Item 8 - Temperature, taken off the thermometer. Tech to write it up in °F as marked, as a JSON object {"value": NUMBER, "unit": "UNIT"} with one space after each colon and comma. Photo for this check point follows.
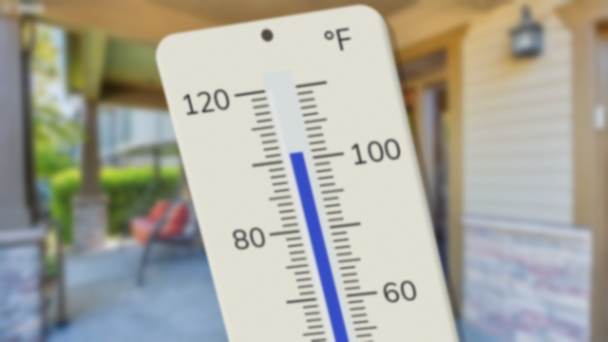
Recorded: {"value": 102, "unit": "°F"}
